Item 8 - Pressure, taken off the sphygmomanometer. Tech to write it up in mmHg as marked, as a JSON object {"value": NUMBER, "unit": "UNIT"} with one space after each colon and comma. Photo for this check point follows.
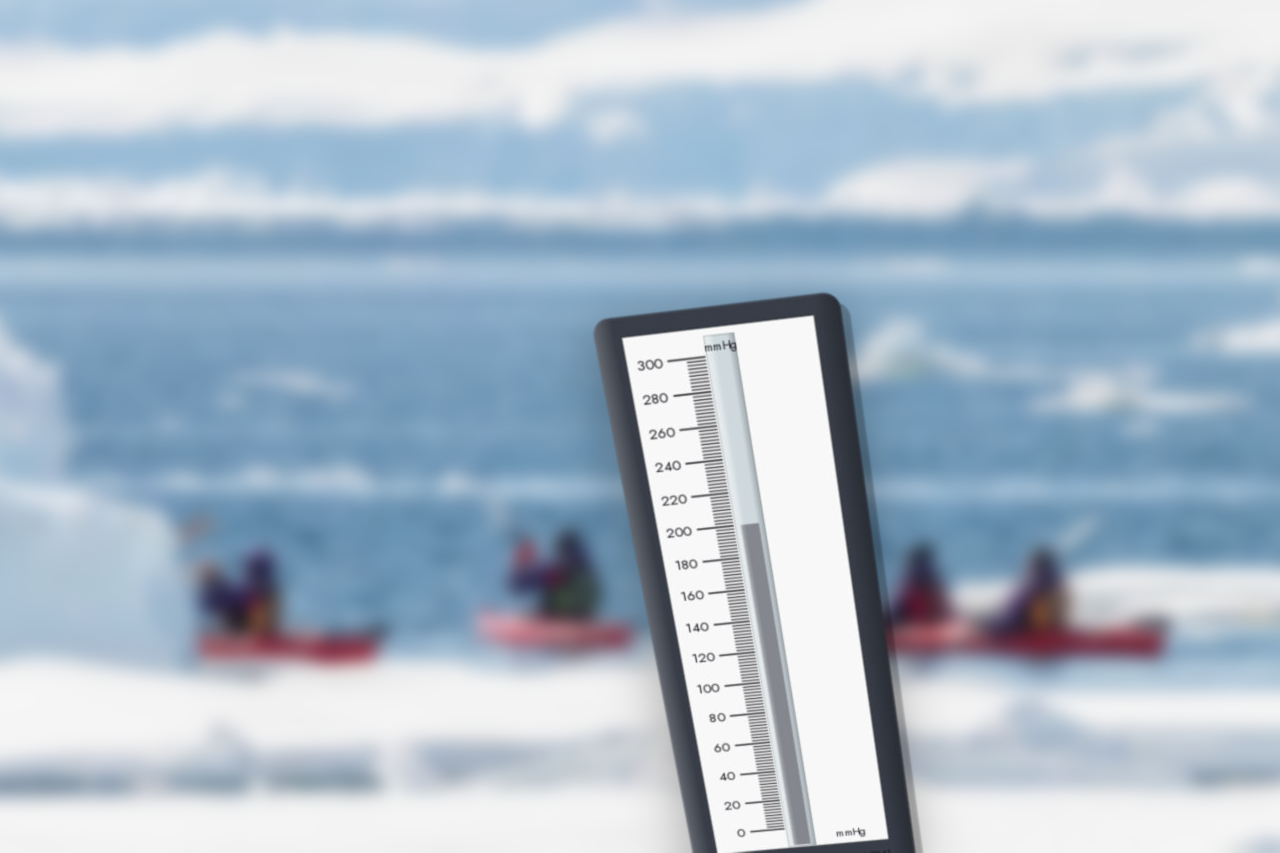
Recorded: {"value": 200, "unit": "mmHg"}
